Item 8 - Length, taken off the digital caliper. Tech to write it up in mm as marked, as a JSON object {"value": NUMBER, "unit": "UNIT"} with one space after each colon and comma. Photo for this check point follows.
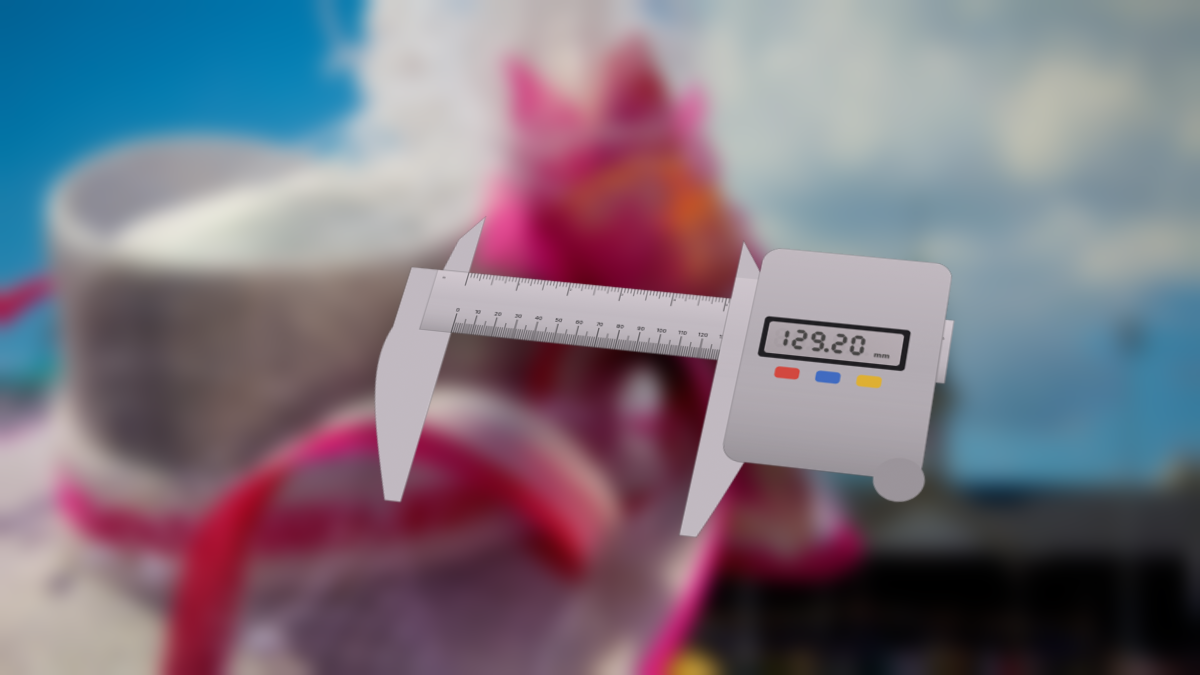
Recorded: {"value": 129.20, "unit": "mm"}
